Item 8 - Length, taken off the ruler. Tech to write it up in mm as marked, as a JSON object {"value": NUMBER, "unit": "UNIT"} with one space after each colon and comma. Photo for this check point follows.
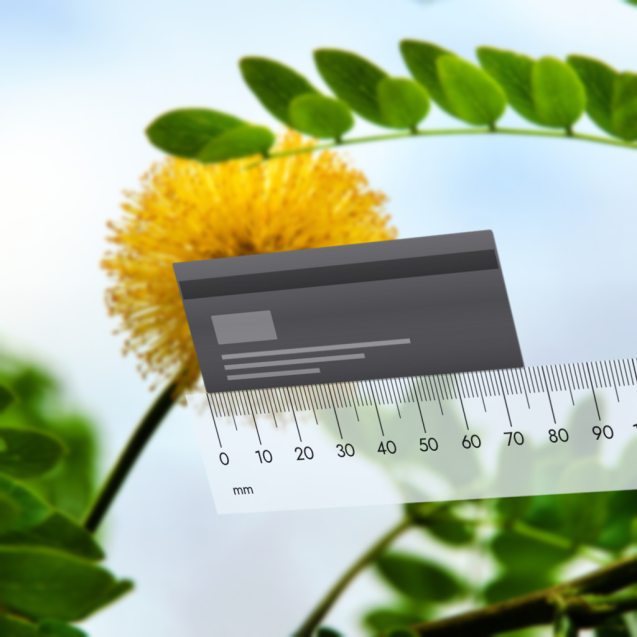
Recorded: {"value": 76, "unit": "mm"}
